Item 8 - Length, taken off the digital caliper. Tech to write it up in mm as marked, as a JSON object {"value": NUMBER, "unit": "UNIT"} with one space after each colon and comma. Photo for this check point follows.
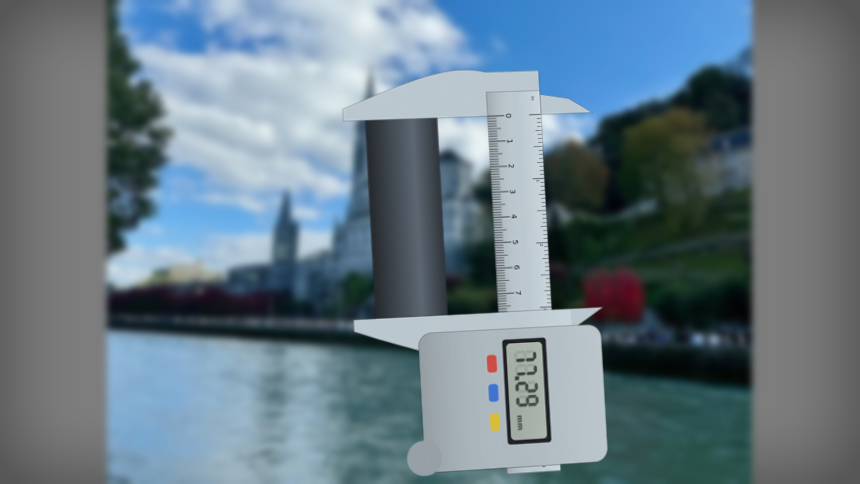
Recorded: {"value": 77.29, "unit": "mm"}
